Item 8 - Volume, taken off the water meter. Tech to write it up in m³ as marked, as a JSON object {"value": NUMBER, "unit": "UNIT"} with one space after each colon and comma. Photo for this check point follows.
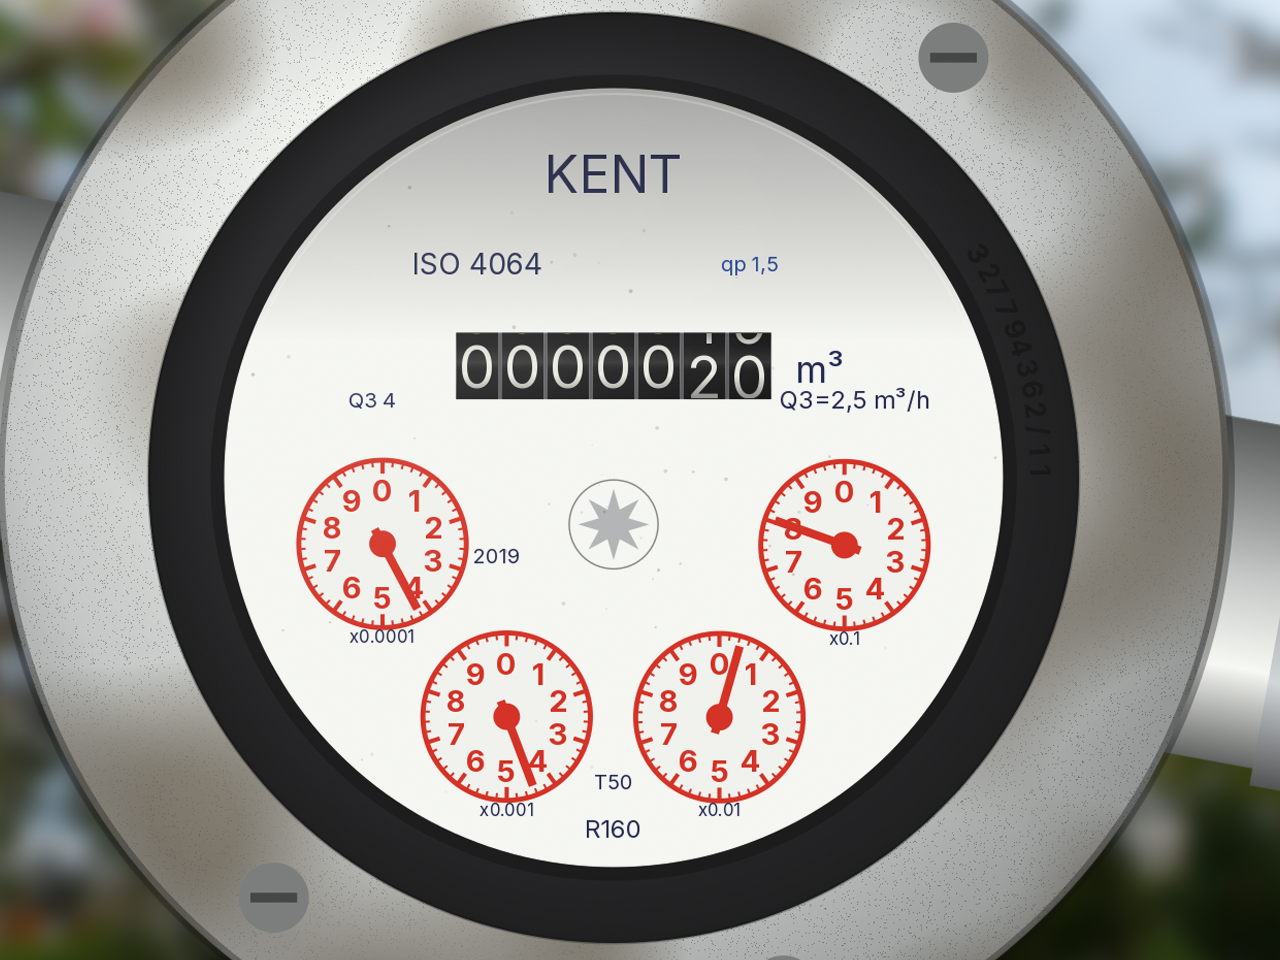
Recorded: {"value": 19.8044, "unit": "m³"}
